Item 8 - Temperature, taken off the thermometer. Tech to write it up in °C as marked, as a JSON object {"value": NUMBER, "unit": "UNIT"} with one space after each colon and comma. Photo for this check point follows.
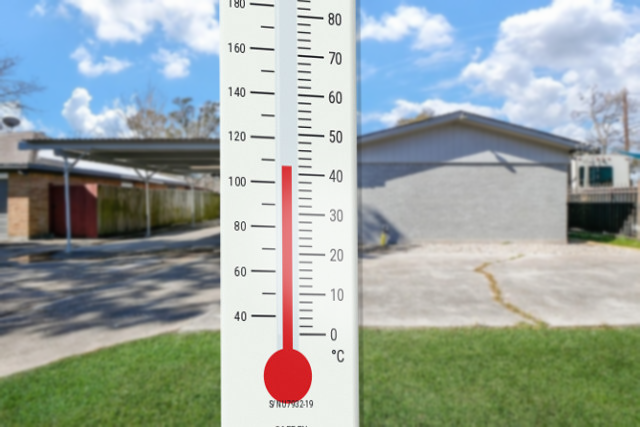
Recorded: {"value": 42, "unit": "°C"}
